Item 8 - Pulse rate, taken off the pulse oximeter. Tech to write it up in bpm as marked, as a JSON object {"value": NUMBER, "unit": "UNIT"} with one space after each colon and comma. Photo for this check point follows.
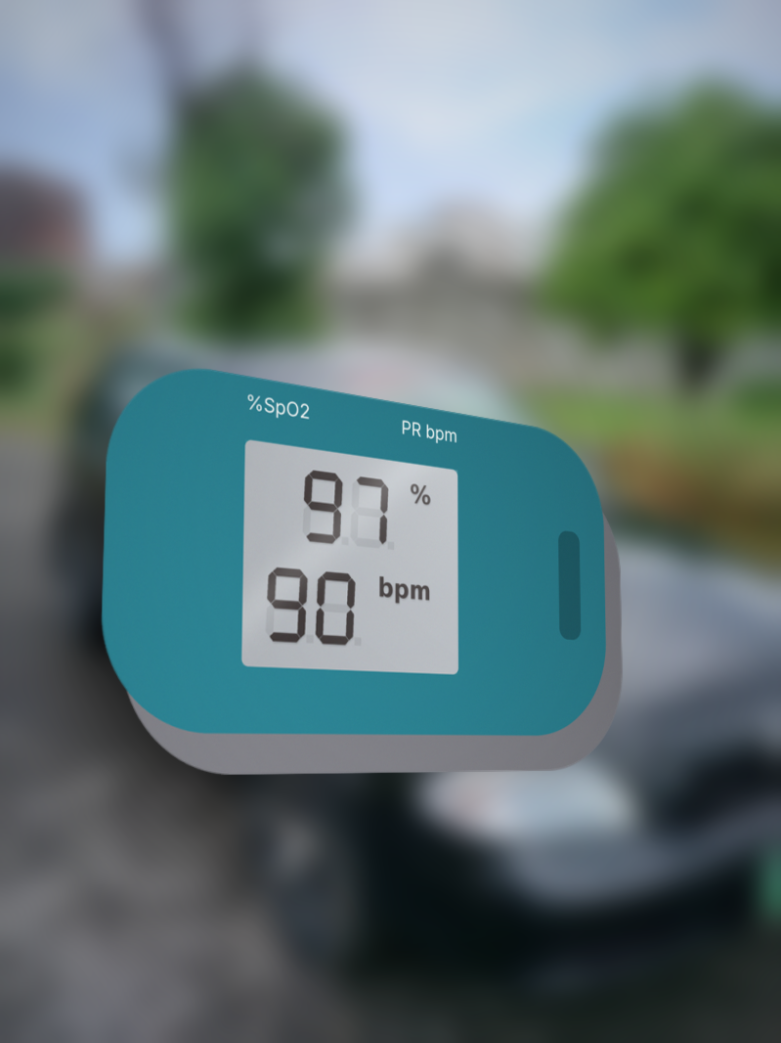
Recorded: {"value": 90, "unit": "bpm"}
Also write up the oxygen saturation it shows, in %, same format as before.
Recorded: {"value": 97, "unit": "%"}
